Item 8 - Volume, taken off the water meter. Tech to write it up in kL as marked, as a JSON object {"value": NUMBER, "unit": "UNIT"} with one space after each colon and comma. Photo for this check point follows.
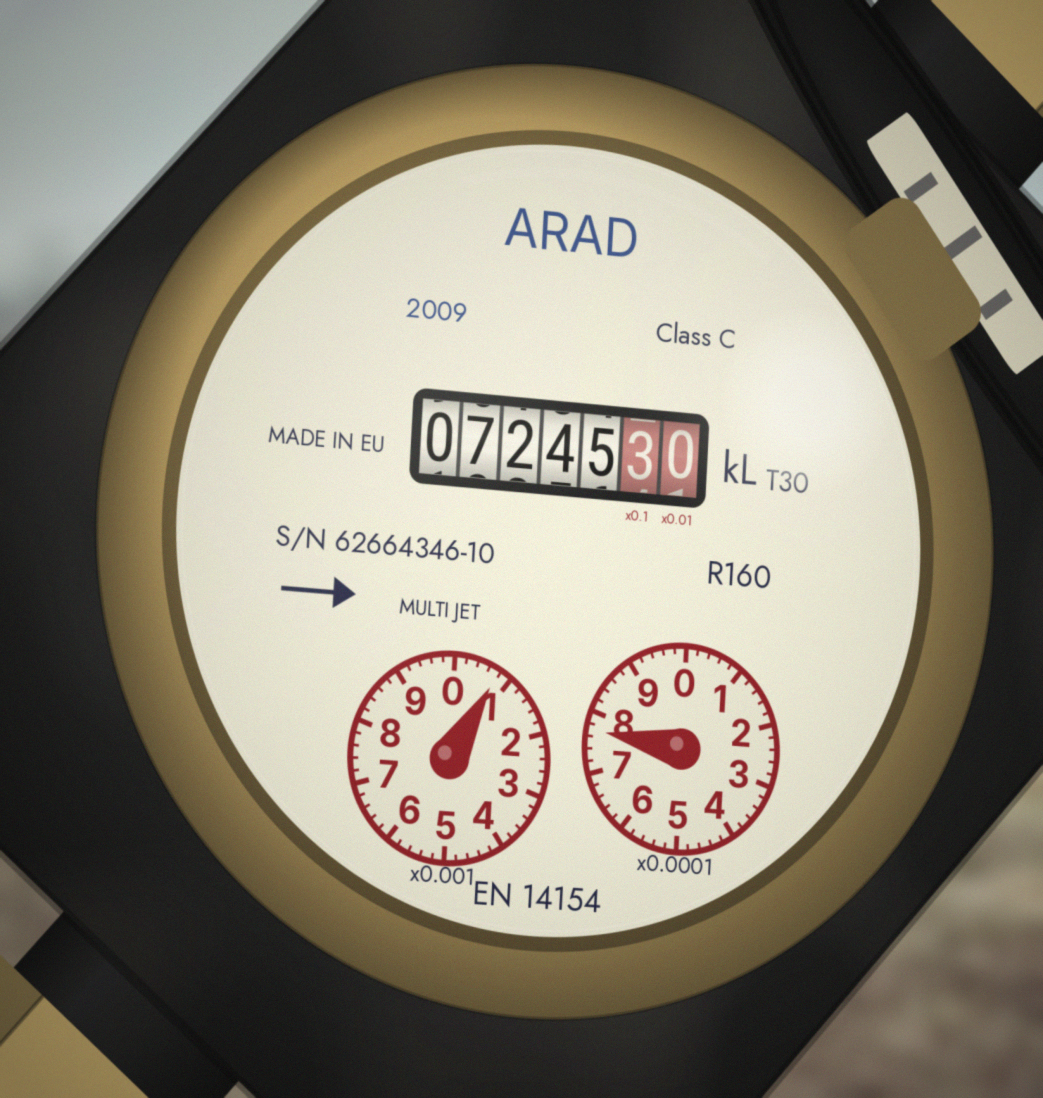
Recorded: {"value": 7245.3007, "unit": "kL"}
